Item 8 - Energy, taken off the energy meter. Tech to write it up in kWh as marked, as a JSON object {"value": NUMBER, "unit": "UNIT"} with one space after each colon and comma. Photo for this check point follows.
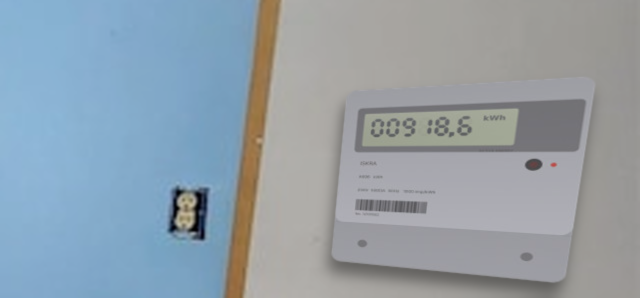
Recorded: {"value": 918.6, "unit": "kWh"}
